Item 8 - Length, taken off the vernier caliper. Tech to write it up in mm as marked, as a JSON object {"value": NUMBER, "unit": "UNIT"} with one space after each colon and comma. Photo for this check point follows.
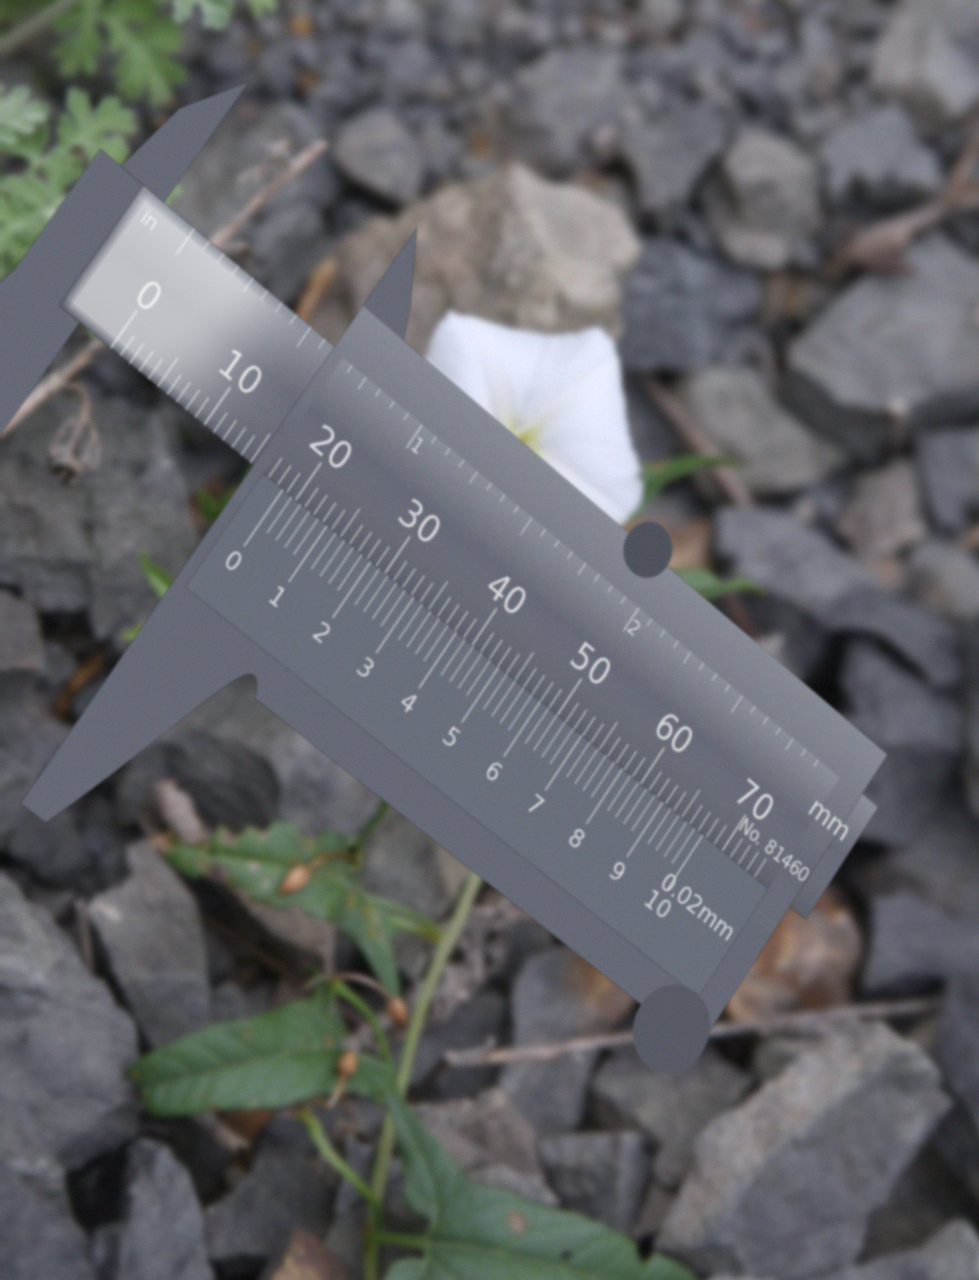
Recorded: {"value": 18.6, "unit": "mm"}
